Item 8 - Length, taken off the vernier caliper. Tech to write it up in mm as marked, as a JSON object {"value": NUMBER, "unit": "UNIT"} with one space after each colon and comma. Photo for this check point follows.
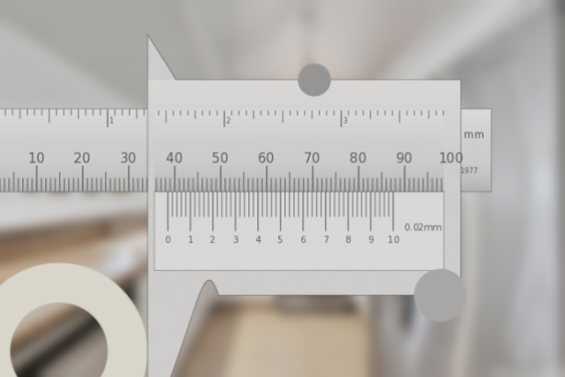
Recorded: {"value": 38.5, "unit": "mm"}
